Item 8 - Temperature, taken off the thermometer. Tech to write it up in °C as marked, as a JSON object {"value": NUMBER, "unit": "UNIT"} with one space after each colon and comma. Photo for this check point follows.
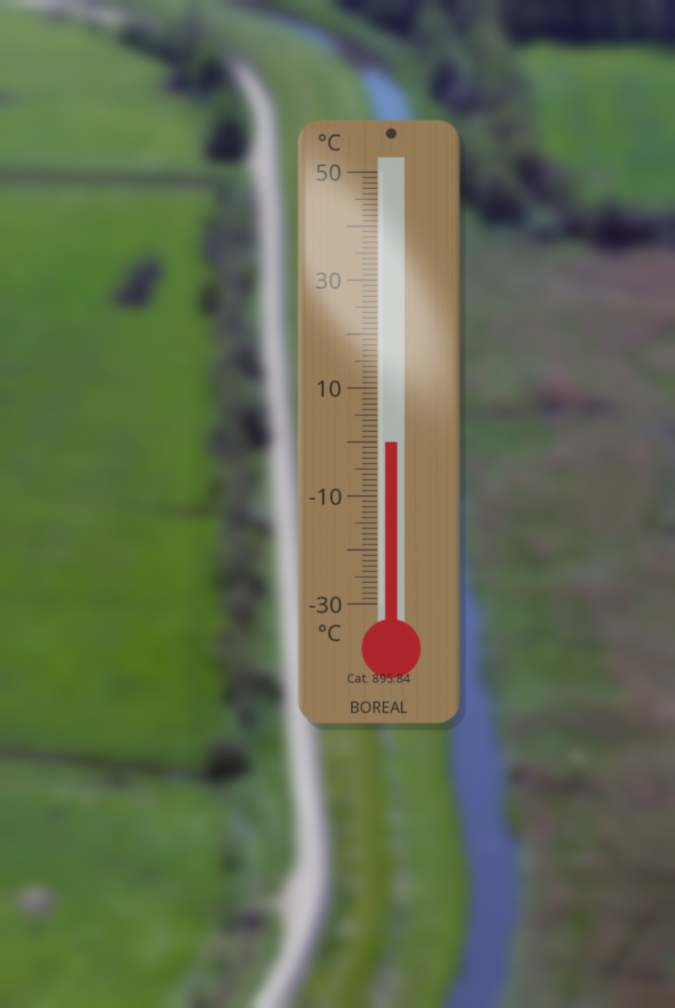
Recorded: {"value": 0, "unit": "°C"}
